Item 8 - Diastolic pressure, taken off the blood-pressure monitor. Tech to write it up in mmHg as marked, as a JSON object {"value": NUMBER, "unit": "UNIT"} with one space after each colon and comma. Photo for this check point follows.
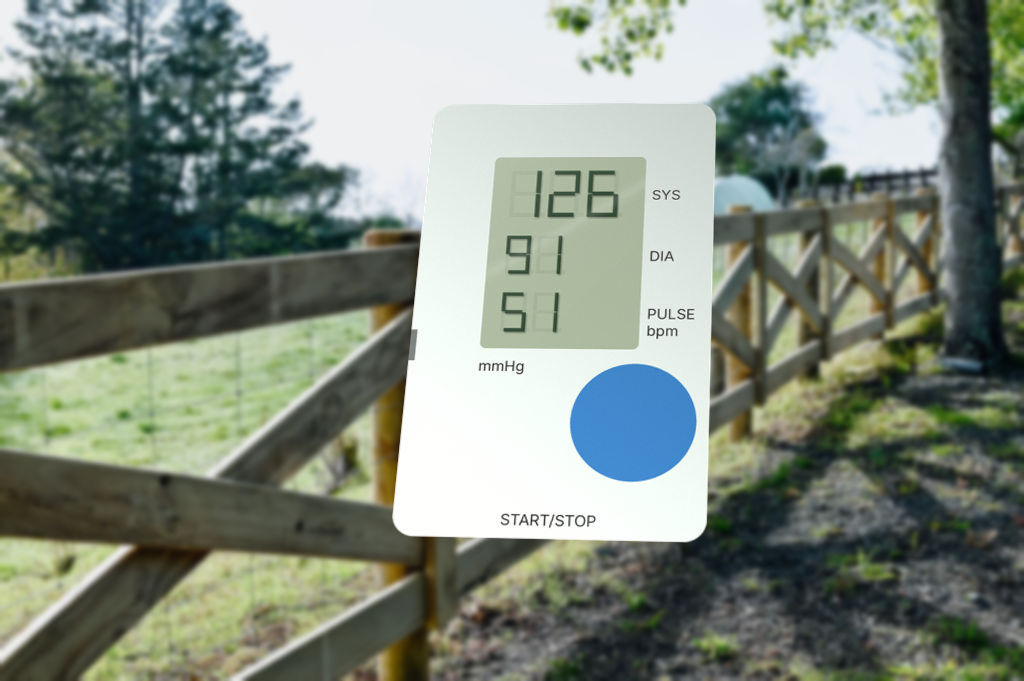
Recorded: {"value": 91, "unit": "mmHg"}
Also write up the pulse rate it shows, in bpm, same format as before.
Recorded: {"value": 51, "unit": "bpm"}
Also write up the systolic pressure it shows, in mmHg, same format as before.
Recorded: {"value": 126, "unit": "mmHg"}
